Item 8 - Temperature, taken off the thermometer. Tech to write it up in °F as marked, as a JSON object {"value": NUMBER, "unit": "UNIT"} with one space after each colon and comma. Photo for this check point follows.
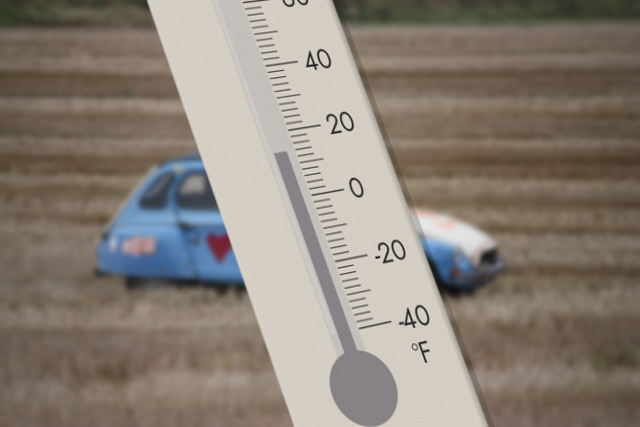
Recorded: {"value": 14, "unit": "°F"}
